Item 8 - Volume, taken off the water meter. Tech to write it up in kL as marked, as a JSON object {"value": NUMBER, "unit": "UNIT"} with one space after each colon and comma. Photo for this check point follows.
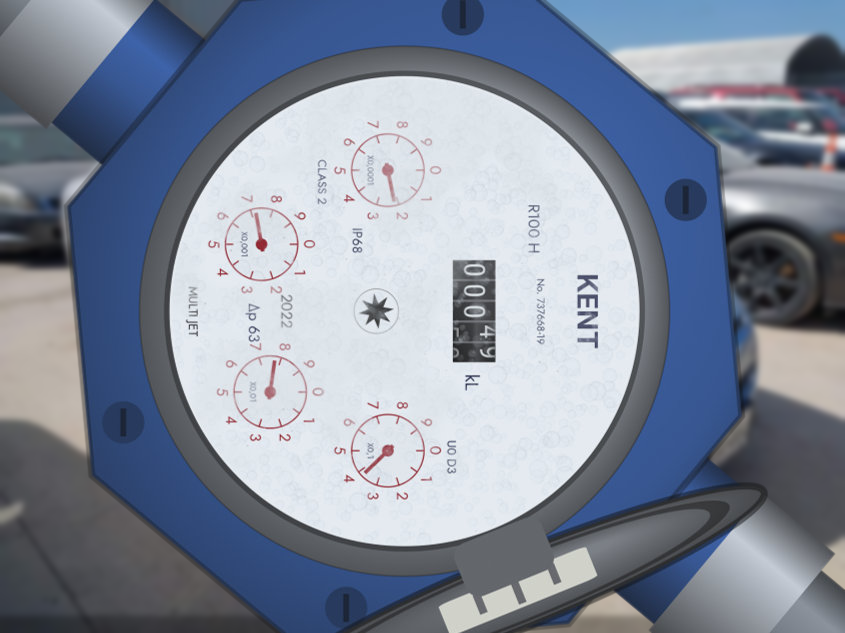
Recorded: {"value": 49.3772, "unit": "kL"}
